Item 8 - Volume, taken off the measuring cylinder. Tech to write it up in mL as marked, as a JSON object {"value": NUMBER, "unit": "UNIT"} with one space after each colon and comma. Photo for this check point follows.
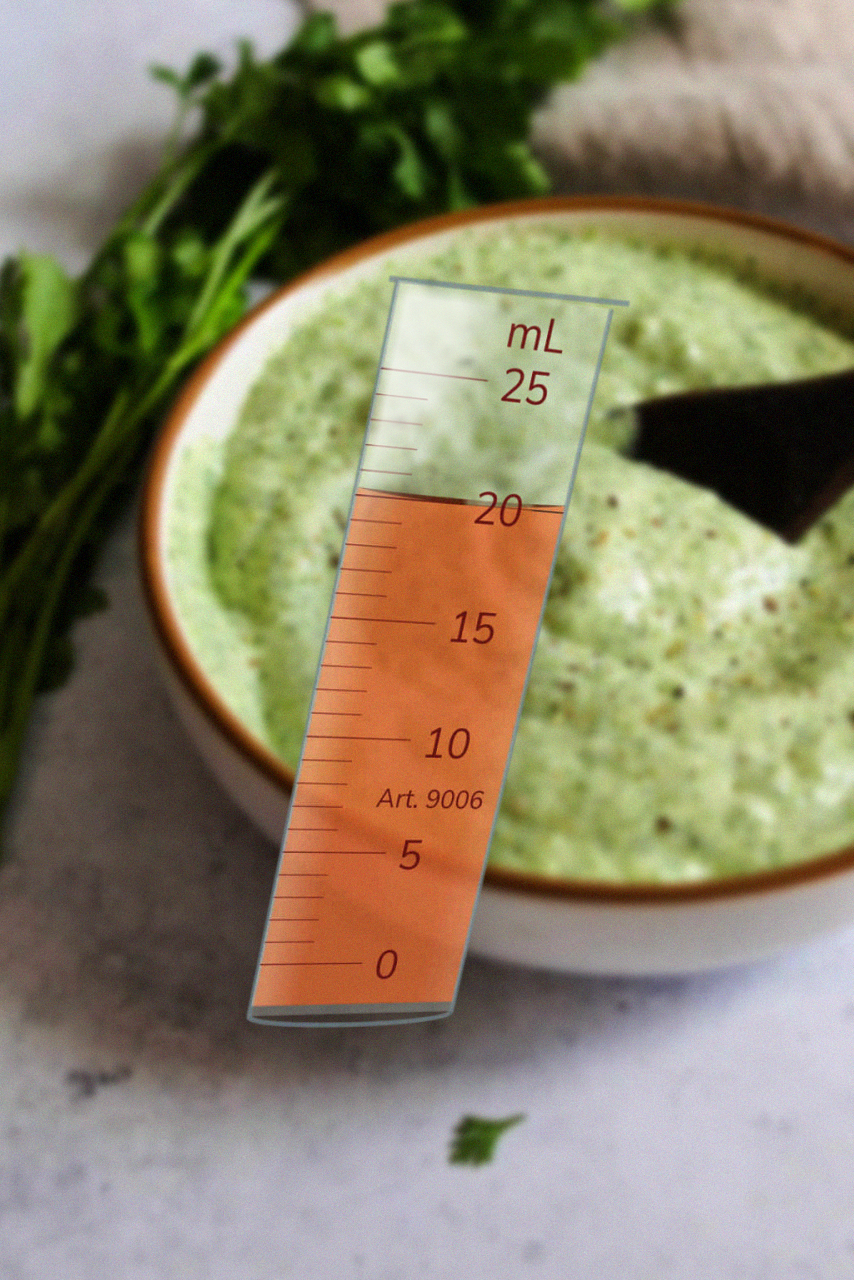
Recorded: {"value": 20, "unit": "mL"}
